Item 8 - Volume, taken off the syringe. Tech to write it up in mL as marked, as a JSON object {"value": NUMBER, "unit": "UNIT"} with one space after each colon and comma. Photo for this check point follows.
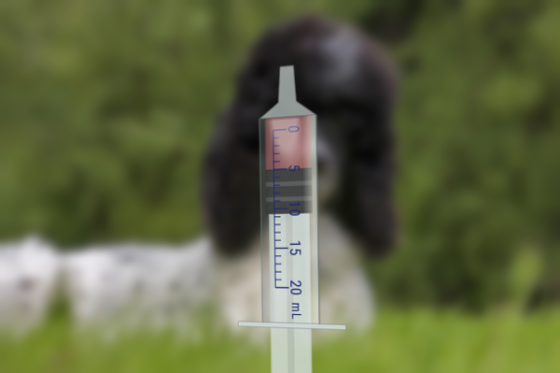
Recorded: {"value": 5, "unit": "mL"}
